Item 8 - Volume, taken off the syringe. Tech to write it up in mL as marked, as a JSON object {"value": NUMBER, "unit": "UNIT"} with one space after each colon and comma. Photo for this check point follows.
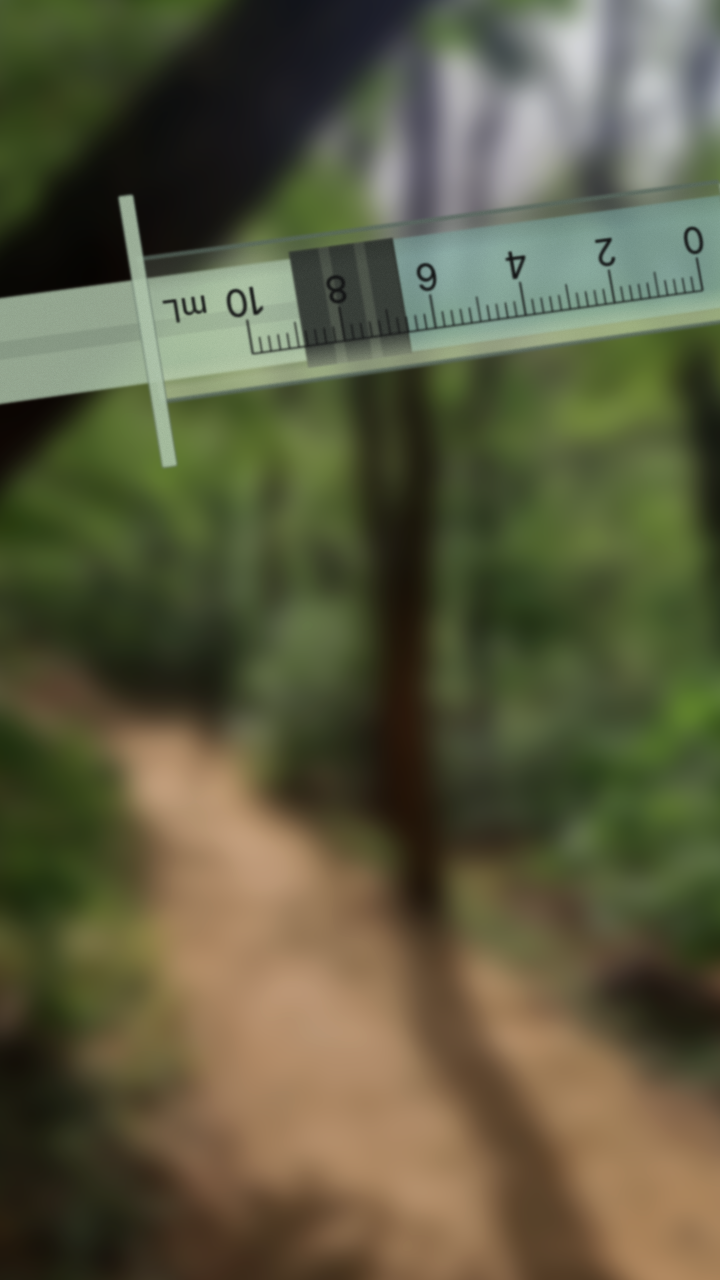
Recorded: {"value": 6.6, "unit": "mL"}
